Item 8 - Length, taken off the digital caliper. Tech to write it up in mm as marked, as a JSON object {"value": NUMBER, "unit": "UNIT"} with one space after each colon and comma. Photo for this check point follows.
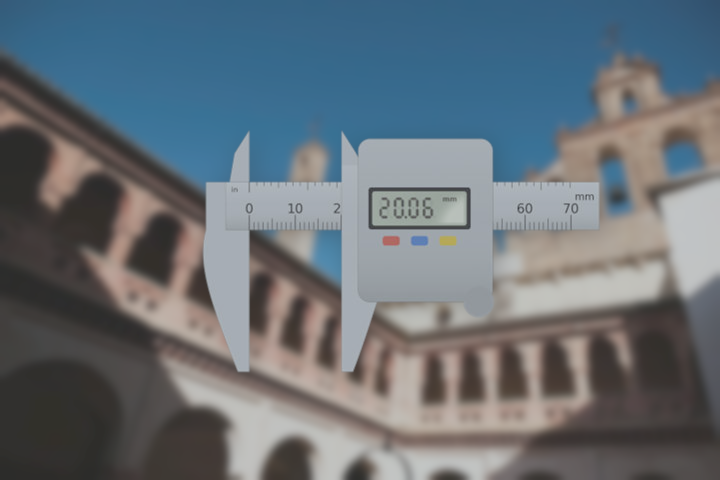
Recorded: {"value": 20.06, "unit": "mm"}
